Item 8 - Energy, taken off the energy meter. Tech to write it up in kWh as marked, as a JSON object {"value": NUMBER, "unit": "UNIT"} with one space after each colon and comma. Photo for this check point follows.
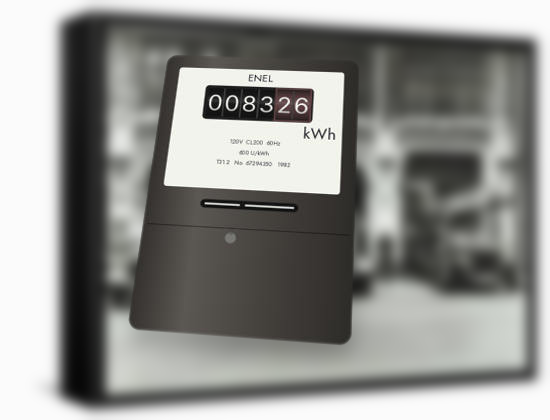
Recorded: {"value": 83.26, "unit": "kWh"}
